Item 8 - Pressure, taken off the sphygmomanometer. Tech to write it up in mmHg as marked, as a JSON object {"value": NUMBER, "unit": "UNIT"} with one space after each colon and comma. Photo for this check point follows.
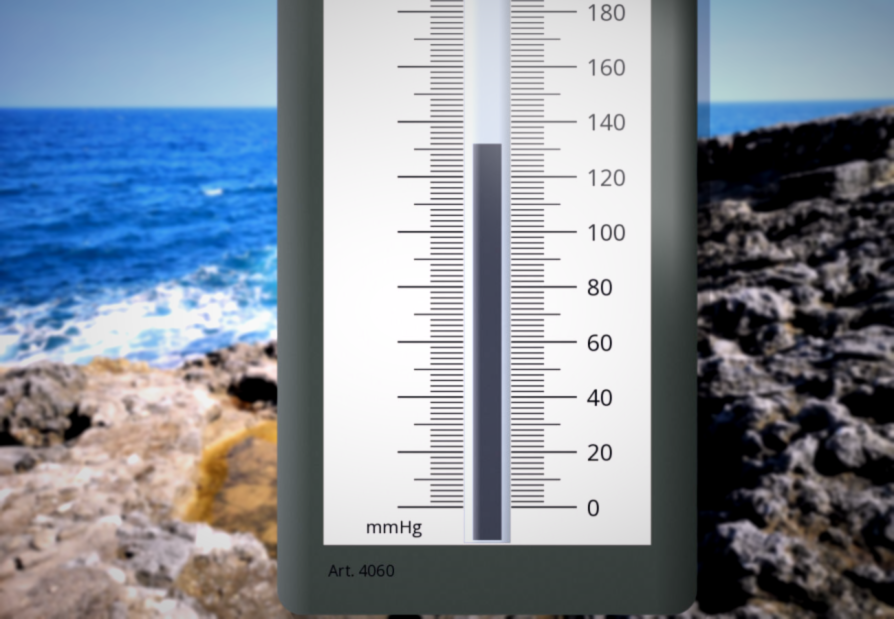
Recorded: {"value": 132, "unit": "mmHg"}
